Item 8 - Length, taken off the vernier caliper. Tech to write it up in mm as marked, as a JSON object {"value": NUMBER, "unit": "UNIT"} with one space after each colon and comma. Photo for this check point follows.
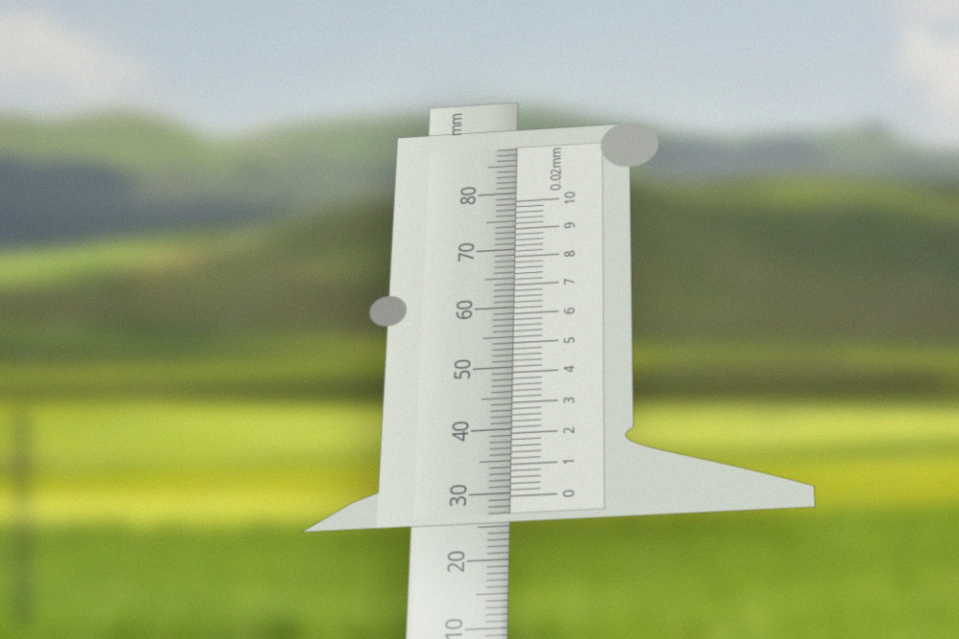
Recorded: {"value": 29.5, "unit": "mm"}
